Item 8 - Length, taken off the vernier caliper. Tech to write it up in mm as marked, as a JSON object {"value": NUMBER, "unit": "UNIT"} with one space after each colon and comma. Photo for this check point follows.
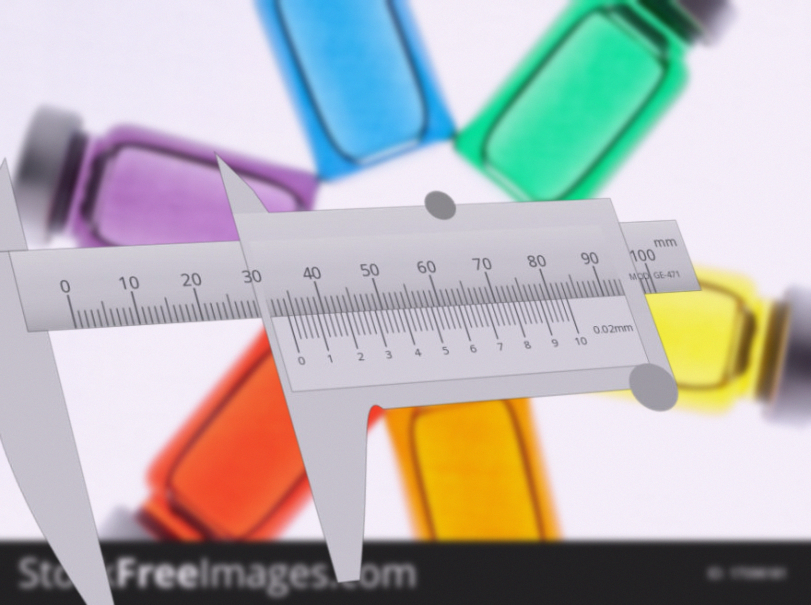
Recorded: {"value": 34.0, "unit": "mm"}
